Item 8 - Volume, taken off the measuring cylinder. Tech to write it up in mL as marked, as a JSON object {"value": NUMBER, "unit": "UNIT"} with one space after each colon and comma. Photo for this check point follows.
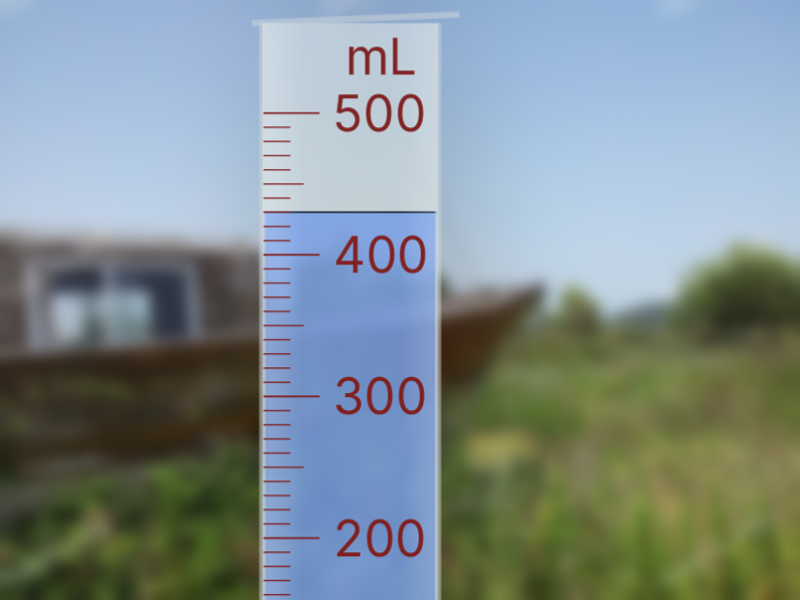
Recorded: {"value": 430, "unit": "mL"}
